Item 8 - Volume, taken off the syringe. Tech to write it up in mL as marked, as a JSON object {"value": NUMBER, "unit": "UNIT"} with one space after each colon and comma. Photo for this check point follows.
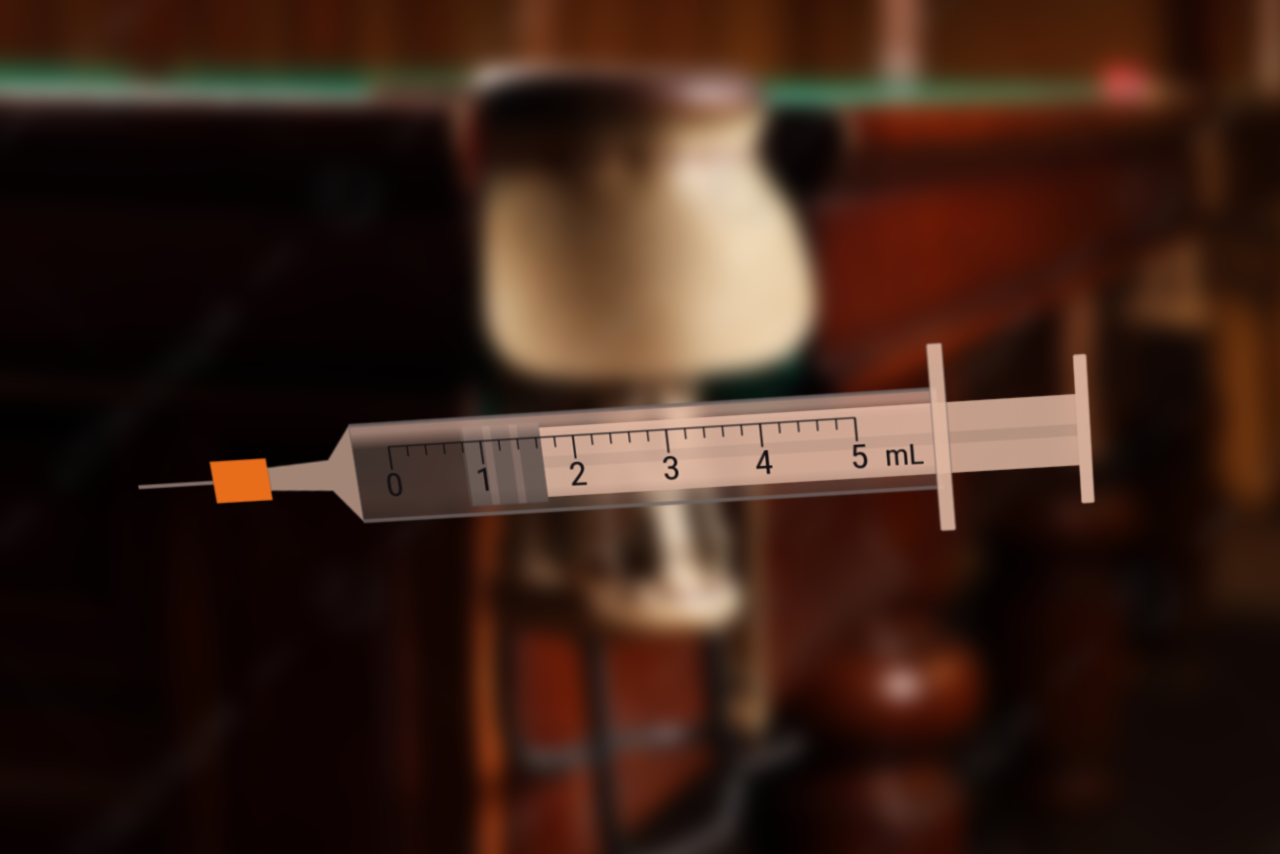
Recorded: {"value": 0.8, "unit": "mL"}
